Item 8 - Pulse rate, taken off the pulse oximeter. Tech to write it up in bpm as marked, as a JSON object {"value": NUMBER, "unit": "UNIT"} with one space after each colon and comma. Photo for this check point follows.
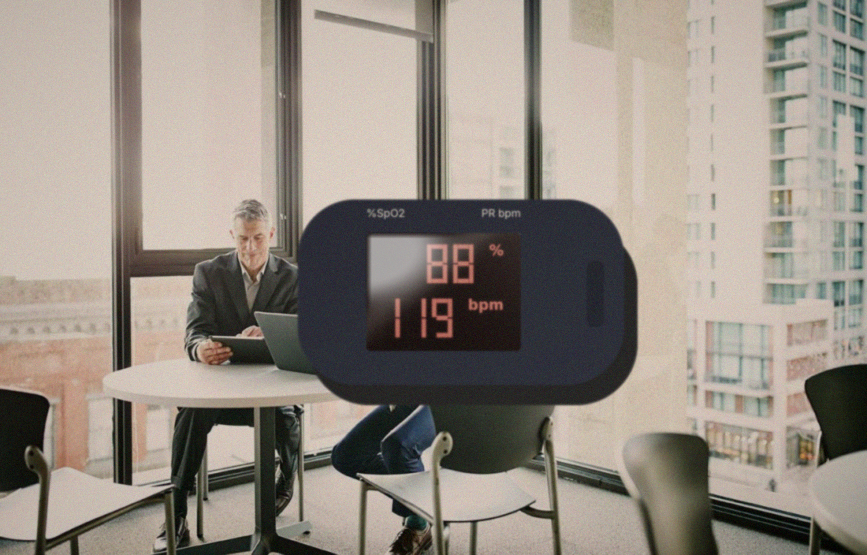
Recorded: {"value": 119, "unit": "bpm"}
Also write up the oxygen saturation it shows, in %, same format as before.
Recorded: {"value": 88, "unit": "%"}
